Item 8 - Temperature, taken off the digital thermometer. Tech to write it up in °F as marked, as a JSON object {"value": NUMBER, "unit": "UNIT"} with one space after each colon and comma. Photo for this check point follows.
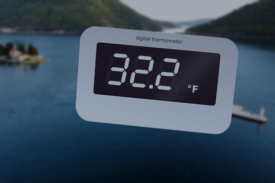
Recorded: {"value": 32.2, "unit": "°F"}
